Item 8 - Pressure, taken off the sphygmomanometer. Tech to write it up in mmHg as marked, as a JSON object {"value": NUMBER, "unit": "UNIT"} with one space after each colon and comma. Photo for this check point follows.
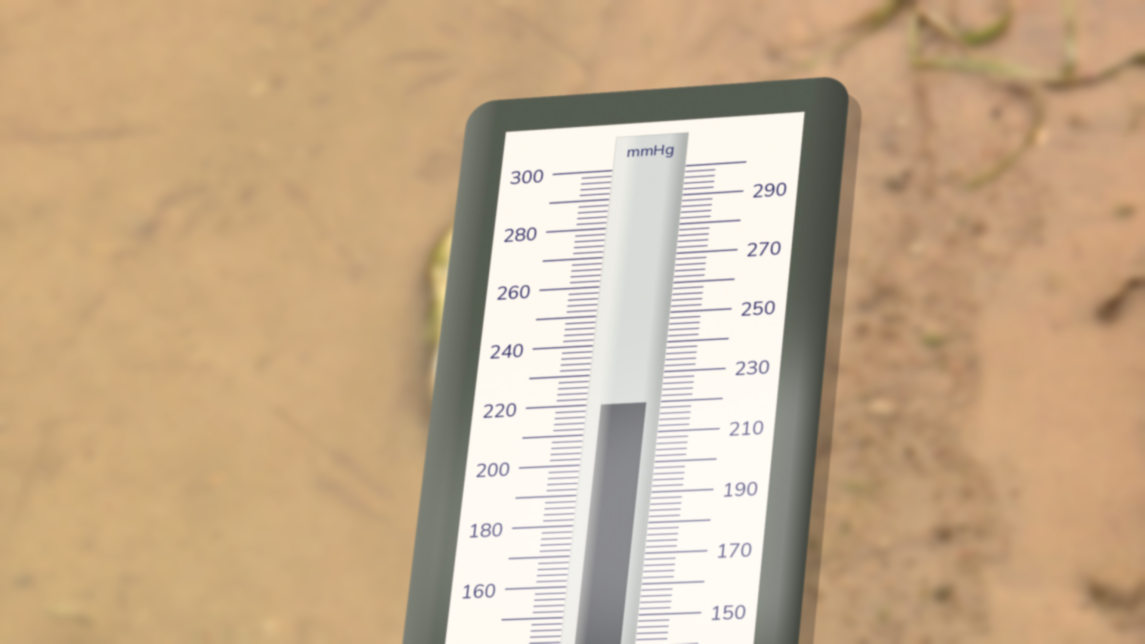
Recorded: {"value": 220, "unit": "mmHg"}
